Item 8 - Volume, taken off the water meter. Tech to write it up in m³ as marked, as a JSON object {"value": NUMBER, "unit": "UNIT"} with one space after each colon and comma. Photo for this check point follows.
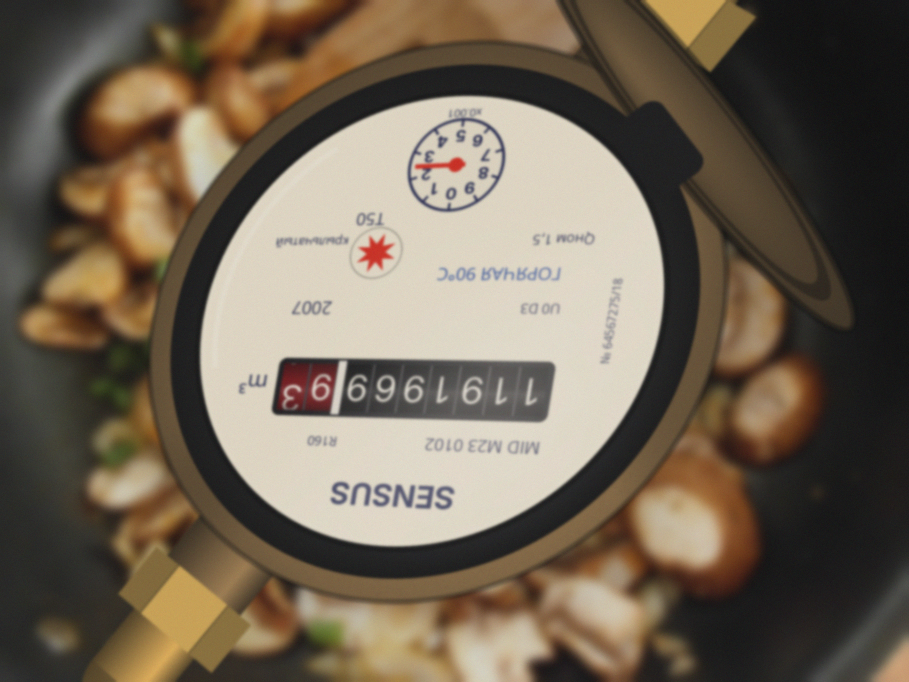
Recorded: {"value": 1191969.932, "unit": "m³"}
